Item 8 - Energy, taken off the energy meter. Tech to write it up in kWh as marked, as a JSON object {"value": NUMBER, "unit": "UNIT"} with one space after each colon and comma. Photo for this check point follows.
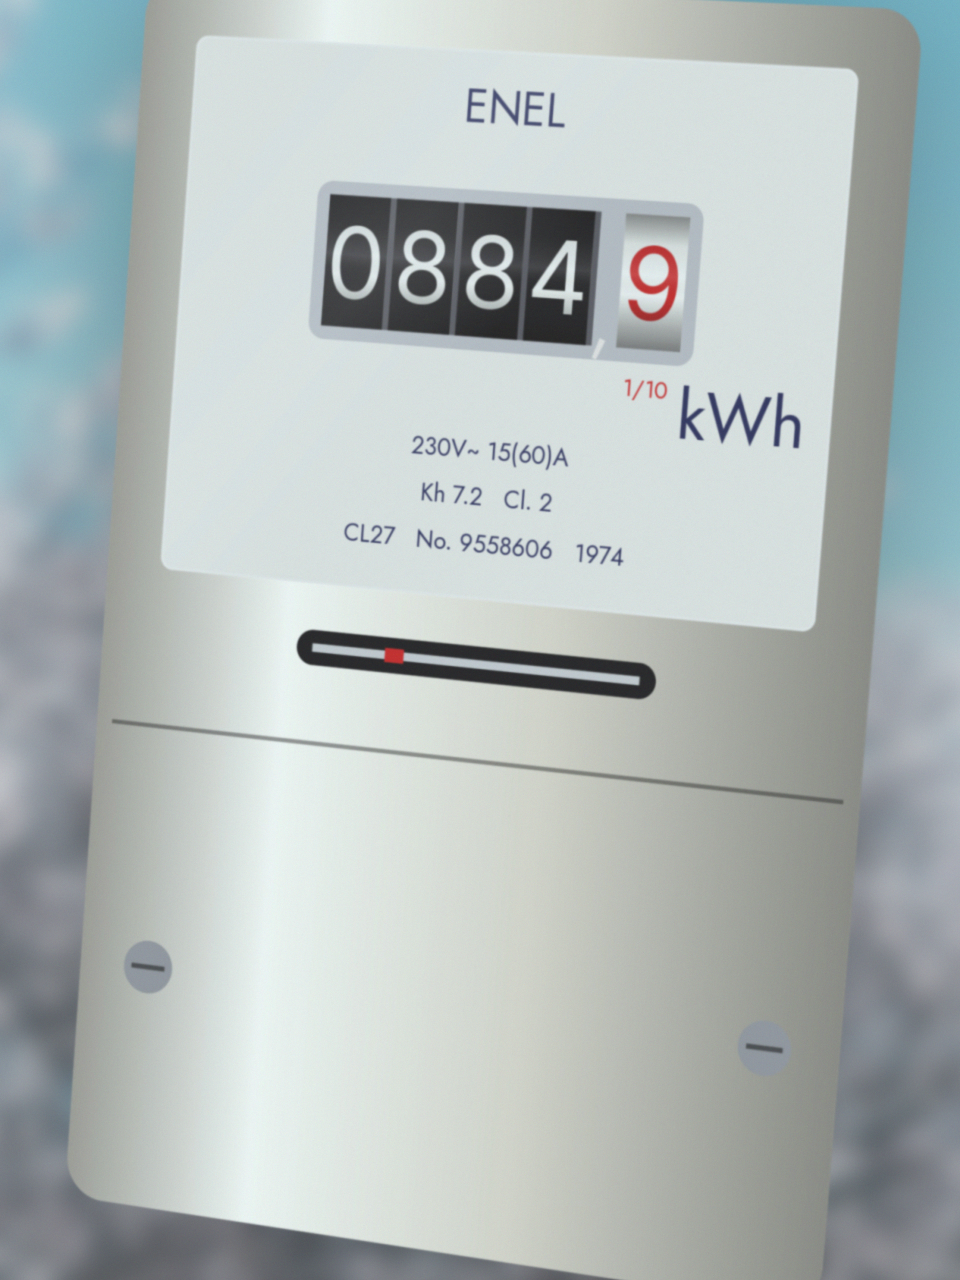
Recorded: {"value": 884.9, "unit": "kWh"}
